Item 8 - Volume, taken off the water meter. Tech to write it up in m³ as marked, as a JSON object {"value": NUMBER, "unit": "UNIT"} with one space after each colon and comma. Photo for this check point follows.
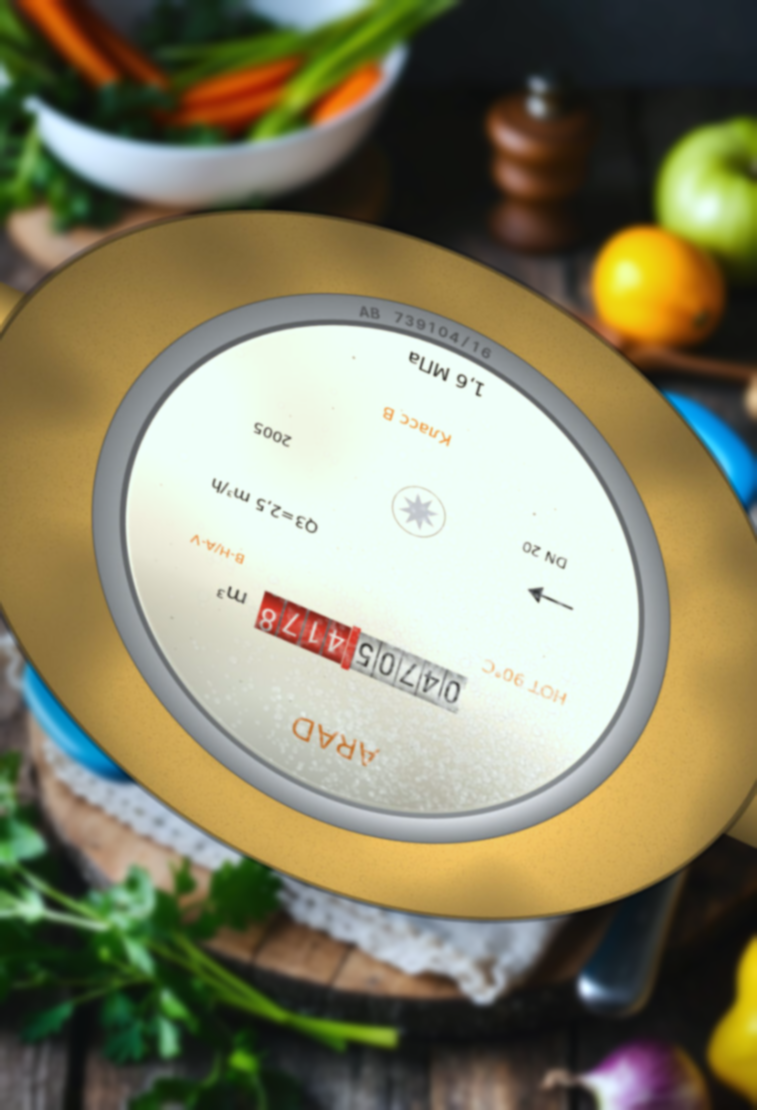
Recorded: {"value": 4705.4178, "unit": "m³"}
